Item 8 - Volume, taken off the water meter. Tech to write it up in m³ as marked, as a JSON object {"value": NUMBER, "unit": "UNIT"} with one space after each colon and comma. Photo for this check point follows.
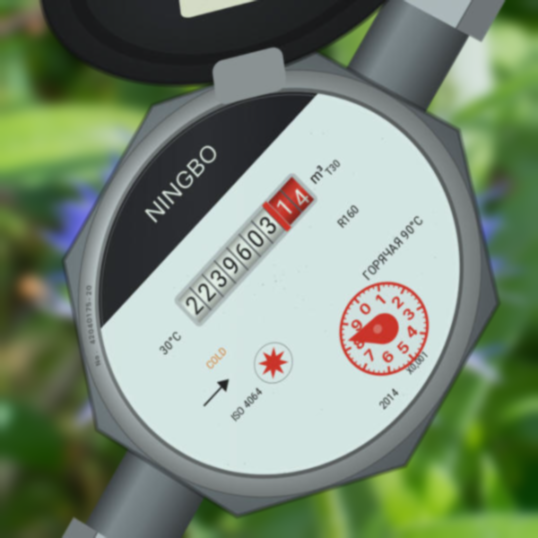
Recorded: {"value": 2239603.138, "unit": "m³"}
